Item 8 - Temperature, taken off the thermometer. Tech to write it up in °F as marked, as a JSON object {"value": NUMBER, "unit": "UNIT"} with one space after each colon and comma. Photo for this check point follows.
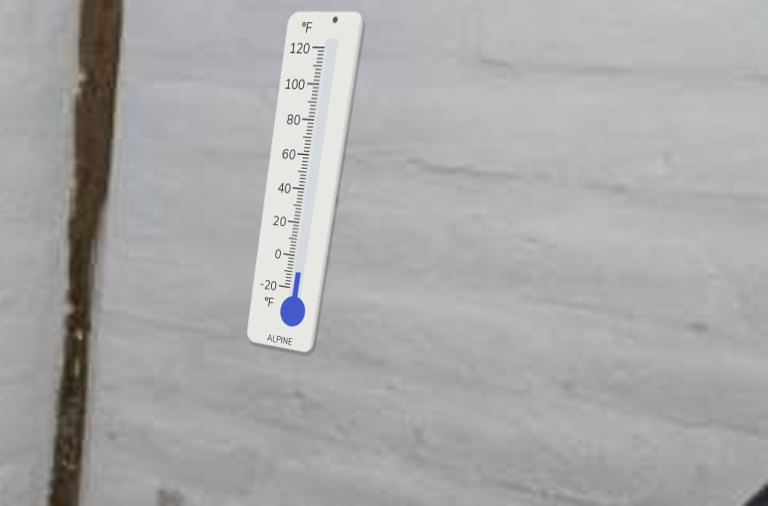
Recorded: {"value": -10, "unit": "°F"}
